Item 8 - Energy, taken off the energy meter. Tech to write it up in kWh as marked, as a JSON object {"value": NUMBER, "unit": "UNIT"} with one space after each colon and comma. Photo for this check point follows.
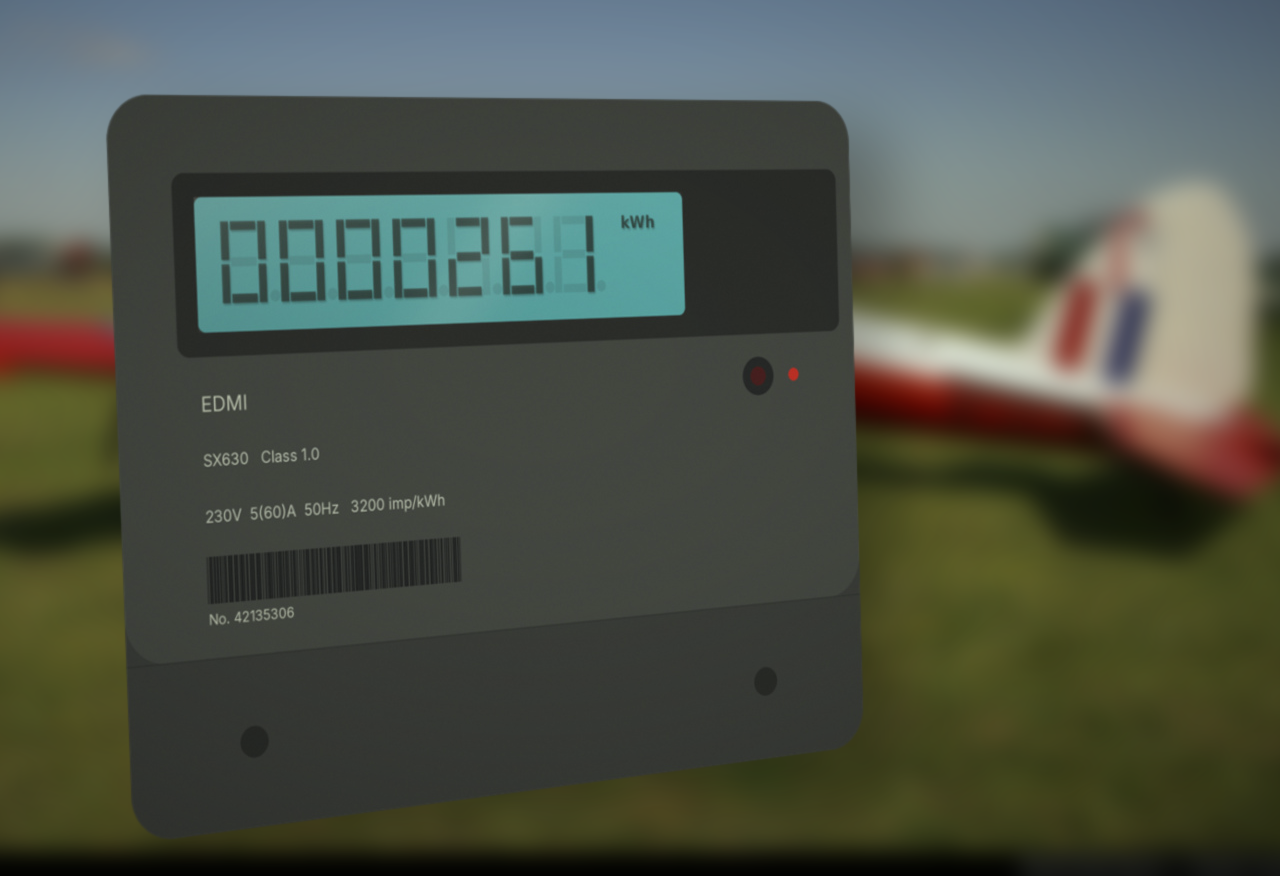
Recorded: {"value": 261, "unit": "kWh"}
